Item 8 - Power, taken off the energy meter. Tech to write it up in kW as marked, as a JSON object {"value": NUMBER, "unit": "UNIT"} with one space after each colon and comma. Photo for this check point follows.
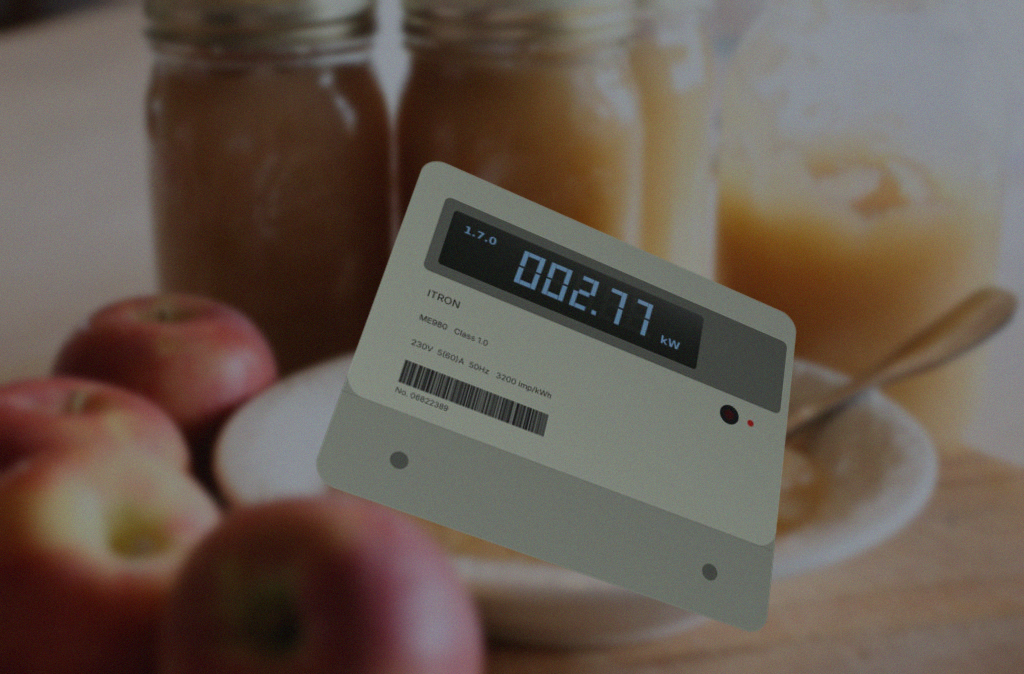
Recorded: {"value": 2.77, "unit": "kW"}
